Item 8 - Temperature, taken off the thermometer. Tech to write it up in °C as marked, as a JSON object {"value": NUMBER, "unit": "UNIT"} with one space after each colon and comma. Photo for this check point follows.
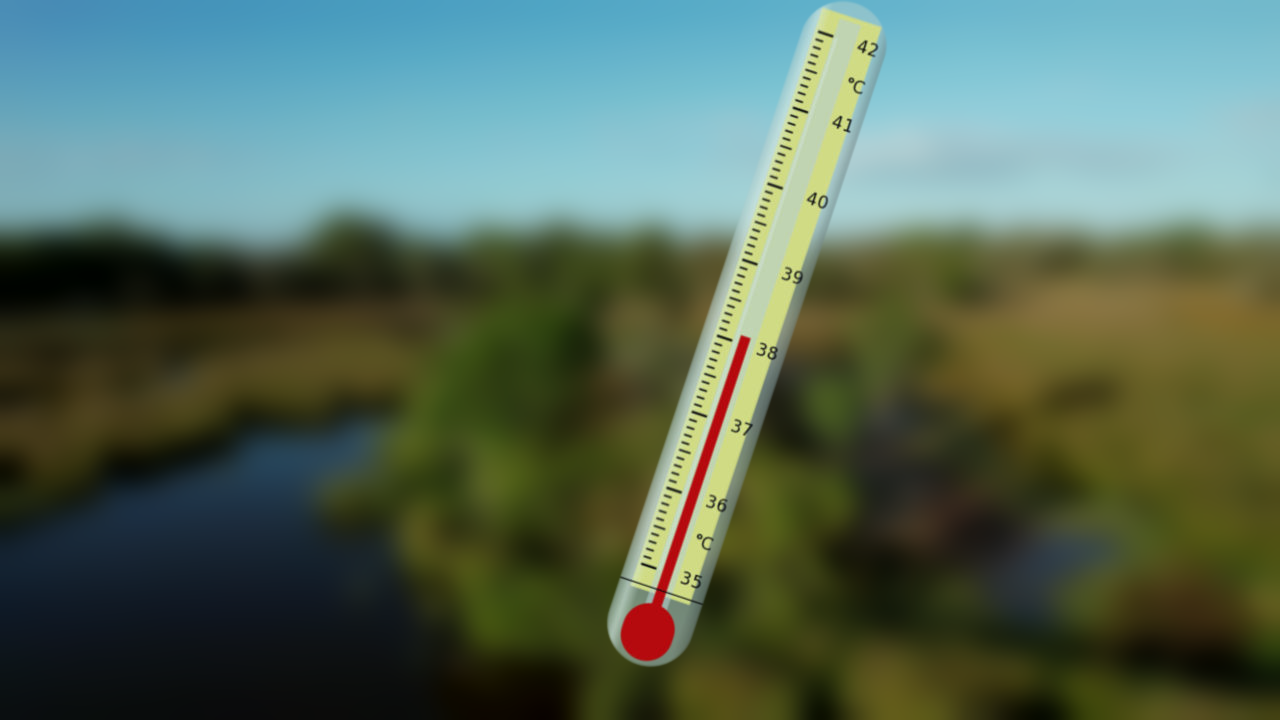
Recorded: {"value": 38.1, "unit": "°C"}
